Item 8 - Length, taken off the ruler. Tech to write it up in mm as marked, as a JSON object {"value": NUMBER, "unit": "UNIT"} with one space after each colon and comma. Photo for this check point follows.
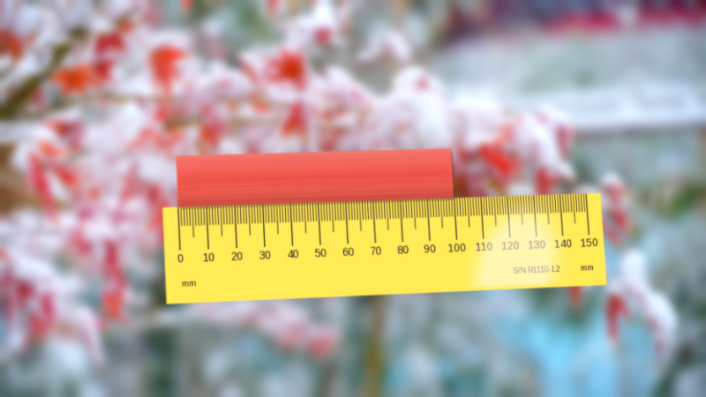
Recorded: {"value": 100, "unit": "mm"}
